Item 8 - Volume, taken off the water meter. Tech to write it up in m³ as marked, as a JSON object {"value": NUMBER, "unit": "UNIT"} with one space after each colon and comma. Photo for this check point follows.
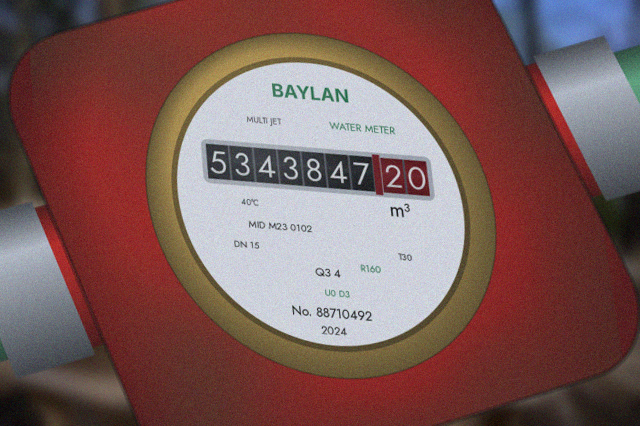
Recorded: {"value": 5343847.20, "unit": "m³"}
